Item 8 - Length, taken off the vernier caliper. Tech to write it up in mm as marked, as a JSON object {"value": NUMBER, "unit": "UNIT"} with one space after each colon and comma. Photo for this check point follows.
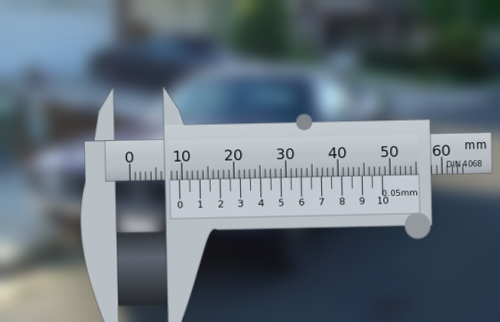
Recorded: {"value": 9.5, "unit": "mm"}
